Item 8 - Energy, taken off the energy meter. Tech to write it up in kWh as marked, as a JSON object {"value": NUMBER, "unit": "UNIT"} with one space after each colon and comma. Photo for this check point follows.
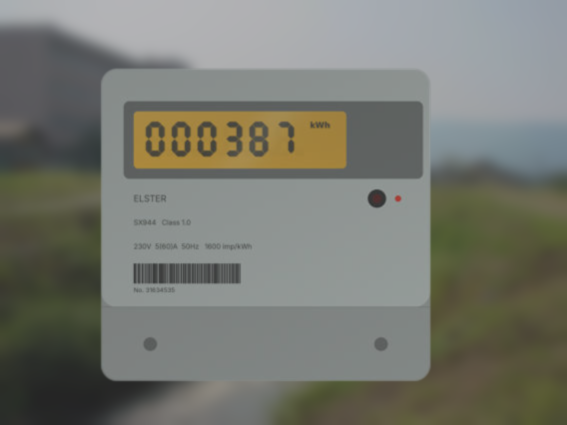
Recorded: {"value": 387, "unit": "kWh"}
